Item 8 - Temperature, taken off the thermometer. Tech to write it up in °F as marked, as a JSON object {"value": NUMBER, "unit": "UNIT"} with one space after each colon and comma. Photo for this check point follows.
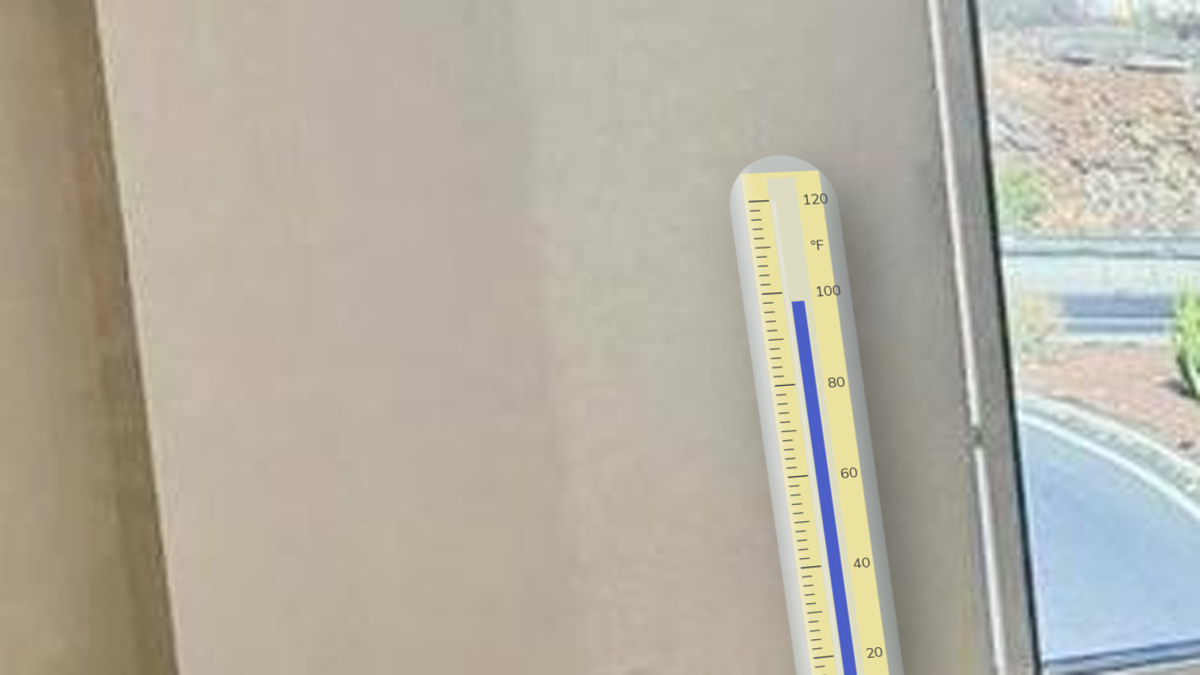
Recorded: {"value": 98, "unit": "°F"}
